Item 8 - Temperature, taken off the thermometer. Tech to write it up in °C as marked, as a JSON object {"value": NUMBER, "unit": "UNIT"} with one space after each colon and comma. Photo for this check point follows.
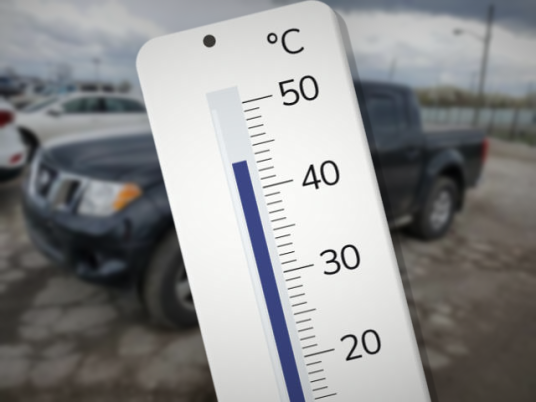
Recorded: {"value": 43.5, "unit": "°C"}
